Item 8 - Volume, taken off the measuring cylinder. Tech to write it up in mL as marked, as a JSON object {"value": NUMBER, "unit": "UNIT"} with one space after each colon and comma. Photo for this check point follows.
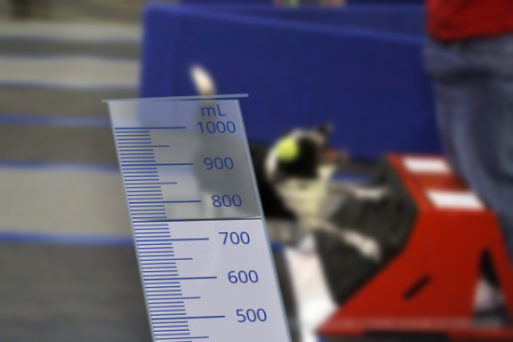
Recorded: {"value": 750, "unit": "mL"}
